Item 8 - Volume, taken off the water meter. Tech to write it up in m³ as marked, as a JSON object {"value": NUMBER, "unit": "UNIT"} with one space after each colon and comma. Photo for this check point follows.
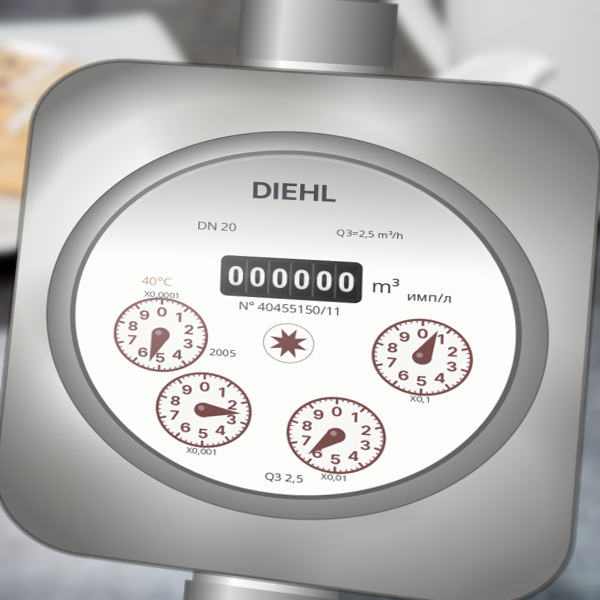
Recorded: {"value": 0.0625, "unit": "m³"}
